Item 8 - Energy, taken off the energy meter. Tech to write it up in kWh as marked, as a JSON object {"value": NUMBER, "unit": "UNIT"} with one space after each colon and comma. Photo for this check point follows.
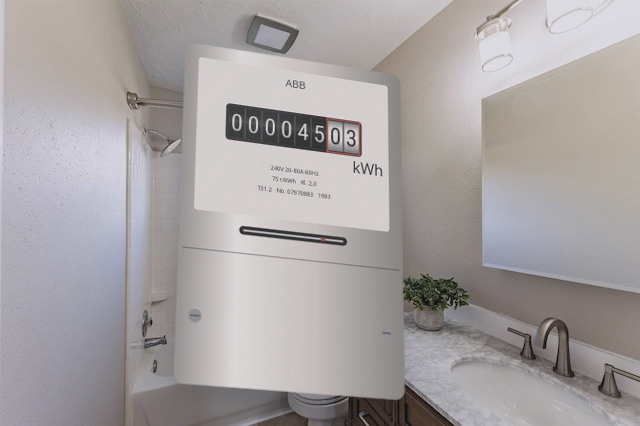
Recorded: {"value": 45.03, "unit": "kWh"}
